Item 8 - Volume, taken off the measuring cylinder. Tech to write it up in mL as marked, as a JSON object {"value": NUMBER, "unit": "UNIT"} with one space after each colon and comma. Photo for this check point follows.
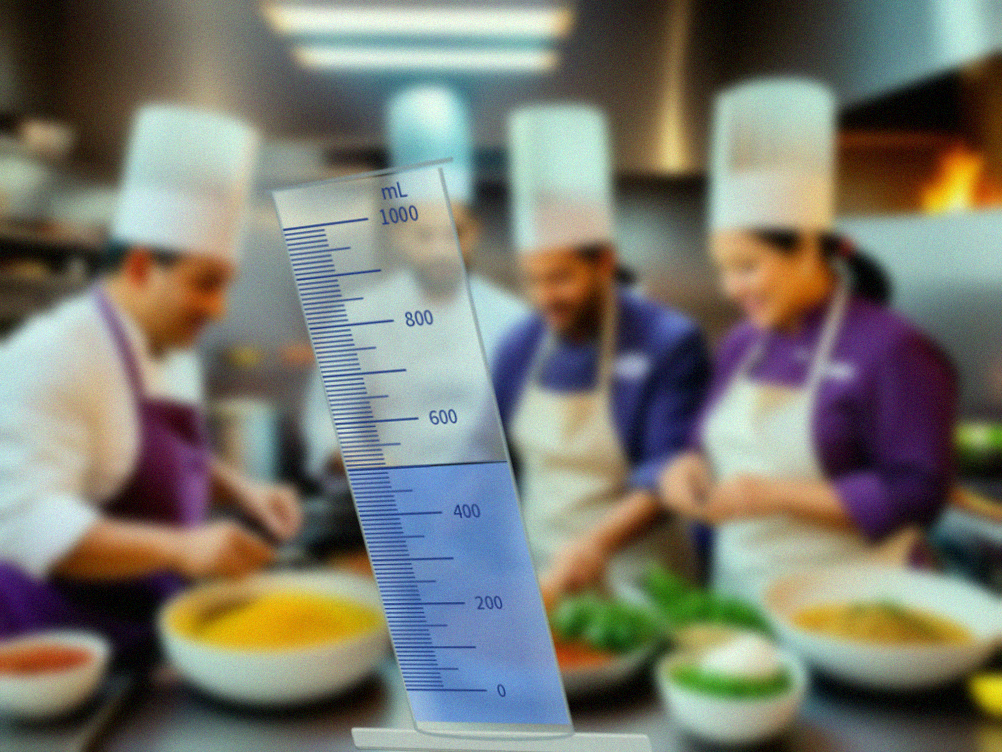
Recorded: {"value": 500, "unit": "mL"}
